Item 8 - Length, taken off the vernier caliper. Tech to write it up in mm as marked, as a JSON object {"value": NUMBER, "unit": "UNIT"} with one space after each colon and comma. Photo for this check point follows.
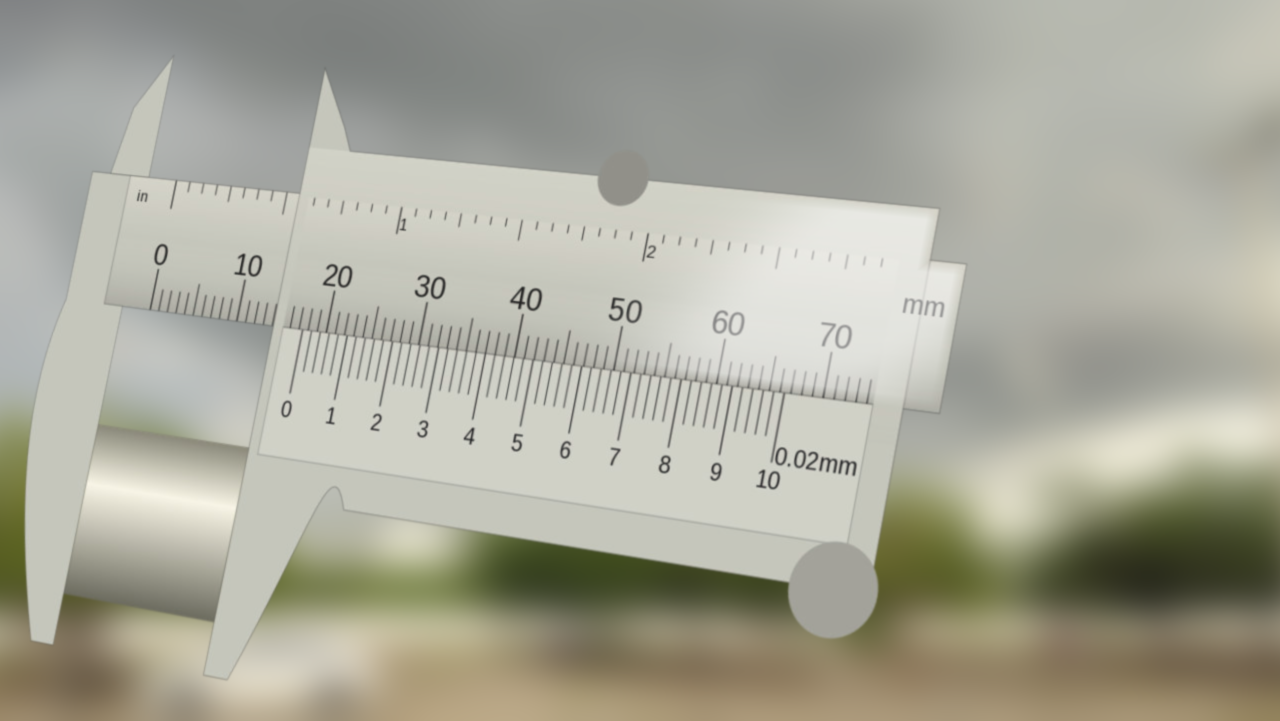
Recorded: {"value": 17.4, "unit": "mm"}
